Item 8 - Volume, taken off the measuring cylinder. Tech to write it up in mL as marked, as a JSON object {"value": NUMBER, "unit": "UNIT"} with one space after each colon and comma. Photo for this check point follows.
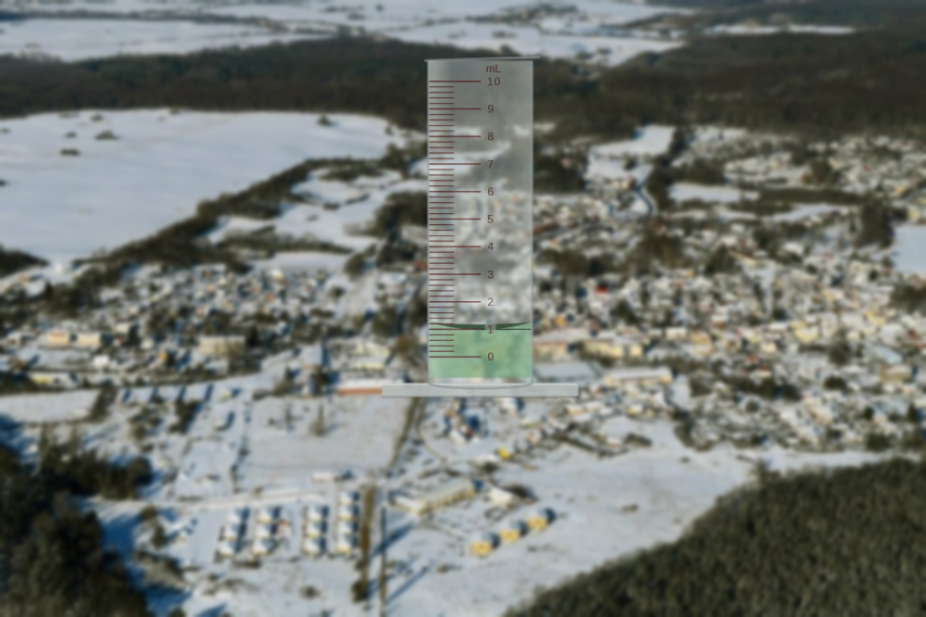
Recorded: {"value": 1, "unit": "mL"}
